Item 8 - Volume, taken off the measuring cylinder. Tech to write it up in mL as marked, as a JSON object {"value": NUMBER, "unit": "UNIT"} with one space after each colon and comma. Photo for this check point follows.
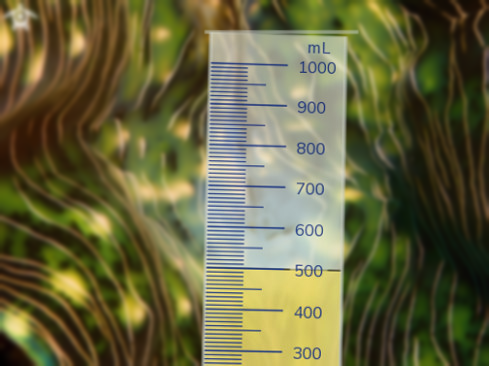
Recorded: {"value": 500, "unit": "mL"}
